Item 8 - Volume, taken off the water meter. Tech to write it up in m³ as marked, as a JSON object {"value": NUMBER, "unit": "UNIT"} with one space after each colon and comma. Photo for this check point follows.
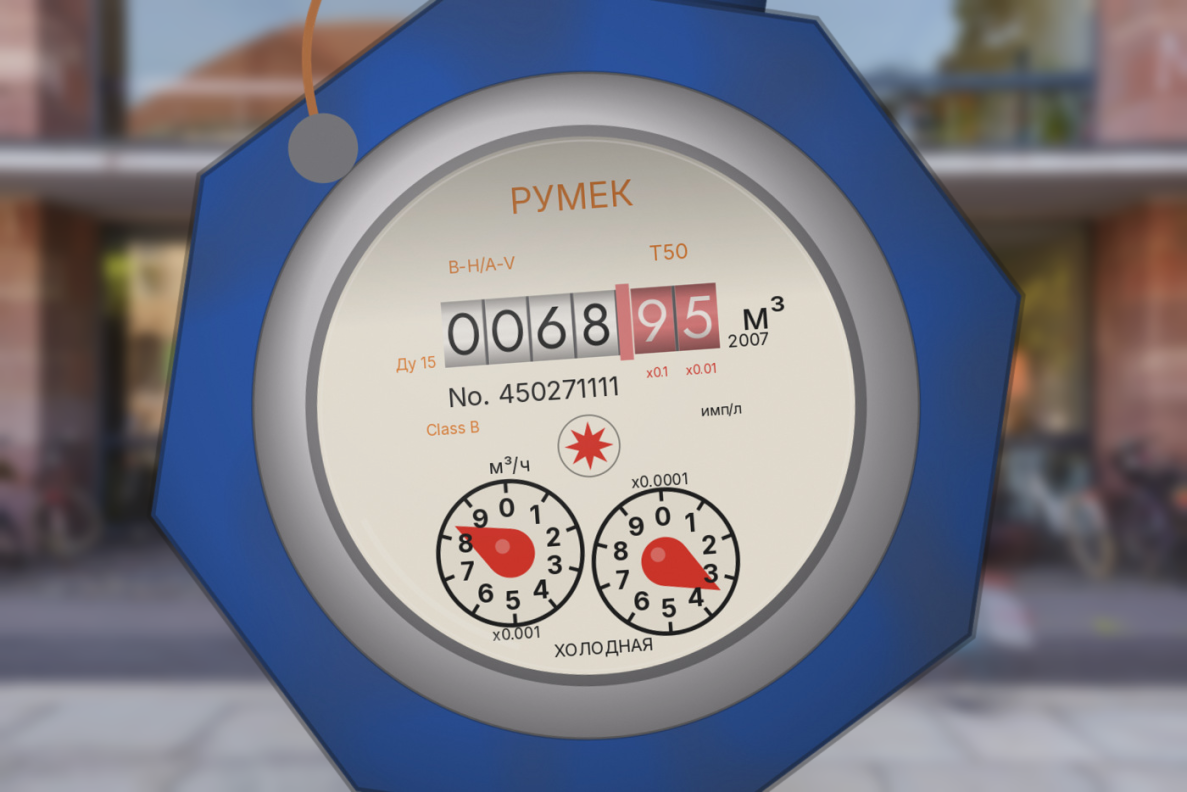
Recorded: {"value": 68.9583, "unit": "m³"}
